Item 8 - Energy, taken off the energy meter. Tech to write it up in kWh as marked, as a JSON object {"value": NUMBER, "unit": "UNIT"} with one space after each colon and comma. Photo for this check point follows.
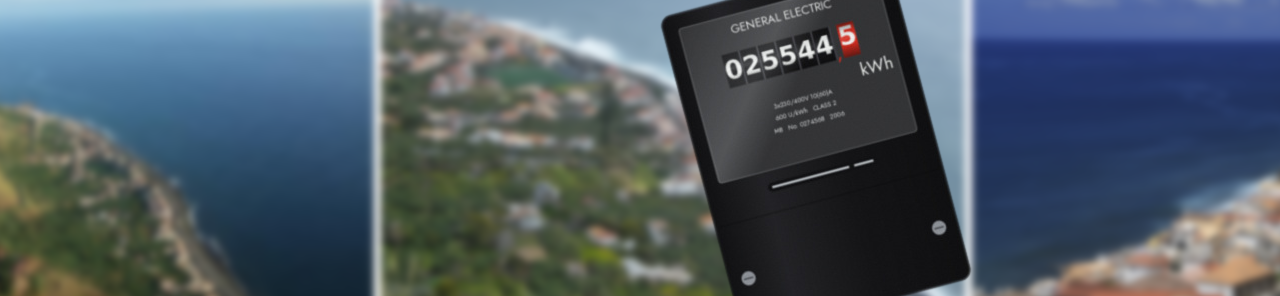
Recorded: {"value": 25544.5, "unit": "kWh"}
